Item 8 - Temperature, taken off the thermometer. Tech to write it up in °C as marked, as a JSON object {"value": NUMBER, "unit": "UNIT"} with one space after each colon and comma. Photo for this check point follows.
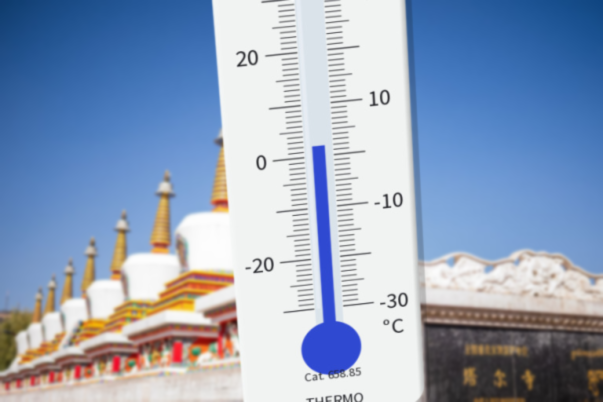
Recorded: {"value": 2, "unit": "°C"}
